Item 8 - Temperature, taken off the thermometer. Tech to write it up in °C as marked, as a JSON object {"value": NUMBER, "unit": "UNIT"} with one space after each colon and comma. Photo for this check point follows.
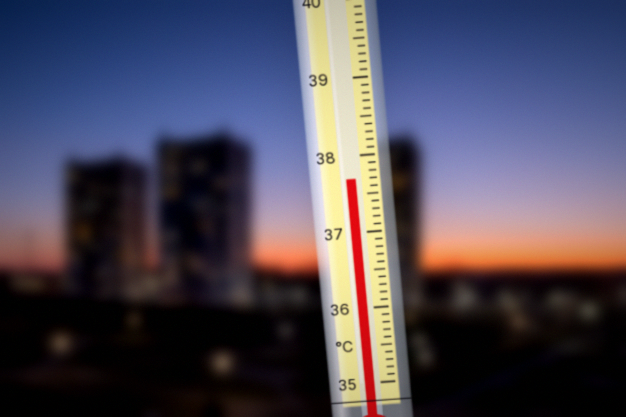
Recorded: {"value": 37.7, "unit": "°C"}
